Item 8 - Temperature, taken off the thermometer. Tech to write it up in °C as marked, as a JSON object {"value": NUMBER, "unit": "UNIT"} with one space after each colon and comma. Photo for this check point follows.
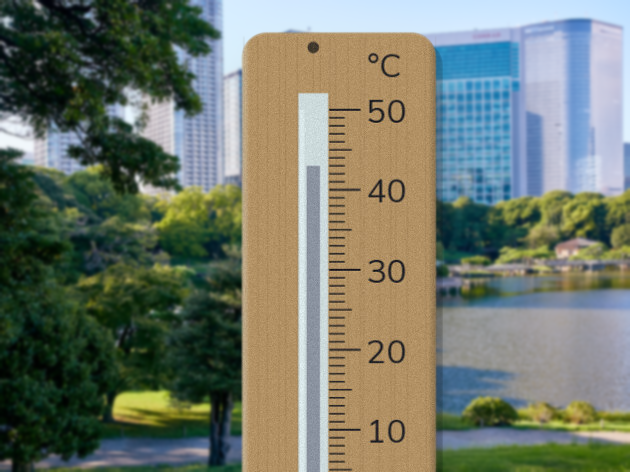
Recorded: {"value": 43, "unit": "°C"}
